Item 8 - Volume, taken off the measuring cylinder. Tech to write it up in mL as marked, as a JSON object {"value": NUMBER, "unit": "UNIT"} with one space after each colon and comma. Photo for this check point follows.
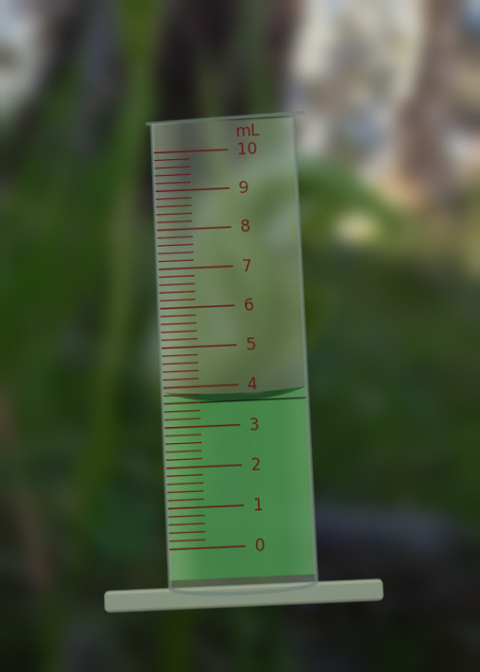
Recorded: {"value": 3.6, "unit": "mL"}
